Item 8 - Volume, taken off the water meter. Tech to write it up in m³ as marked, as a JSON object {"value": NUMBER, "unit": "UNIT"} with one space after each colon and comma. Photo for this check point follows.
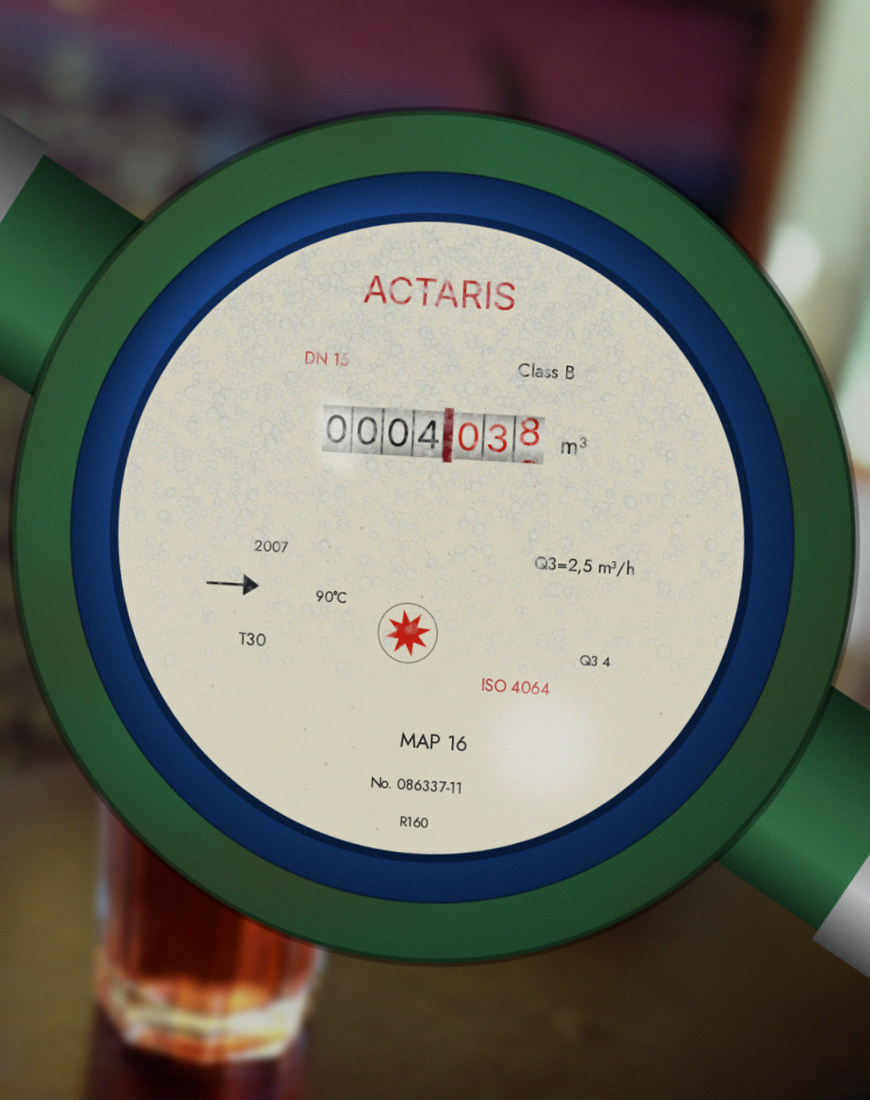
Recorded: {"value": 4.038, "unit": "m³"}
